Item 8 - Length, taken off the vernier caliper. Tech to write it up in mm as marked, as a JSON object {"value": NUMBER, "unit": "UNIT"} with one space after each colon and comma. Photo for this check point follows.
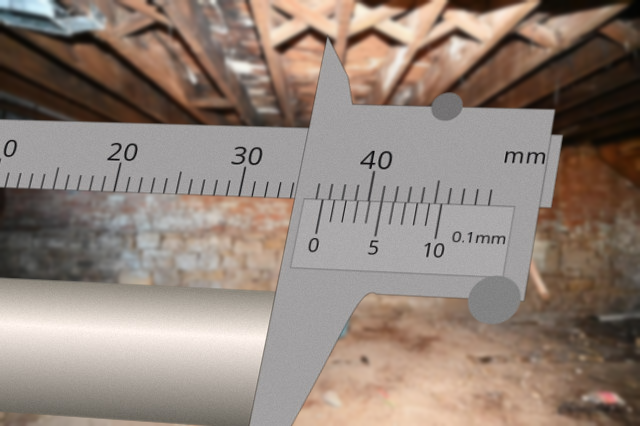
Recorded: {"value": 36.5, "unit": "mm"}
